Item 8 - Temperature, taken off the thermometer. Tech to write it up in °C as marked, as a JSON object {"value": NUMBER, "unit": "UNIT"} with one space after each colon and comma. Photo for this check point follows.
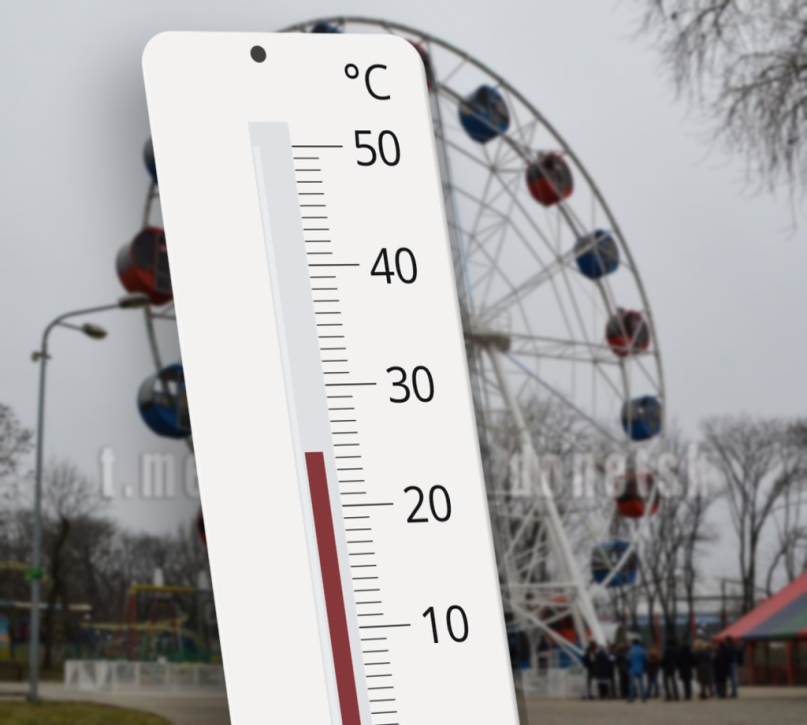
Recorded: {"value": 24.5, "unit": "°C"}
